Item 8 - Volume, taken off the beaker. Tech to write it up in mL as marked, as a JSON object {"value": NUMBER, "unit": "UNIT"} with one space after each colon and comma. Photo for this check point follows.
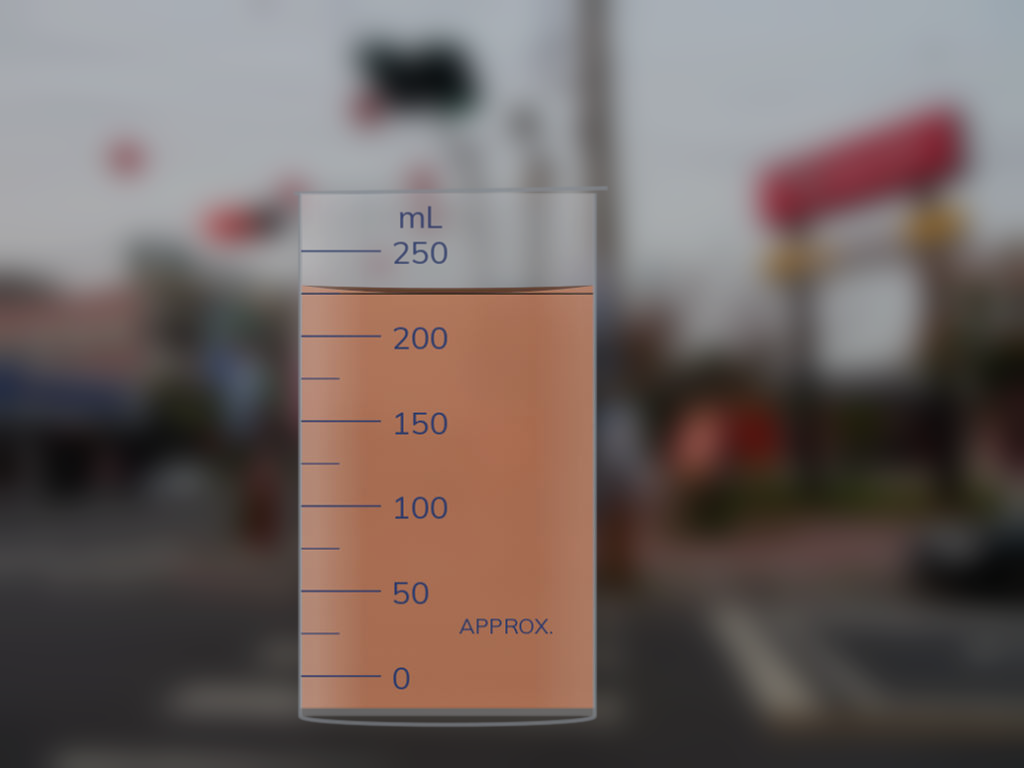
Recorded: {"value": 225, "unit": "mL"}
